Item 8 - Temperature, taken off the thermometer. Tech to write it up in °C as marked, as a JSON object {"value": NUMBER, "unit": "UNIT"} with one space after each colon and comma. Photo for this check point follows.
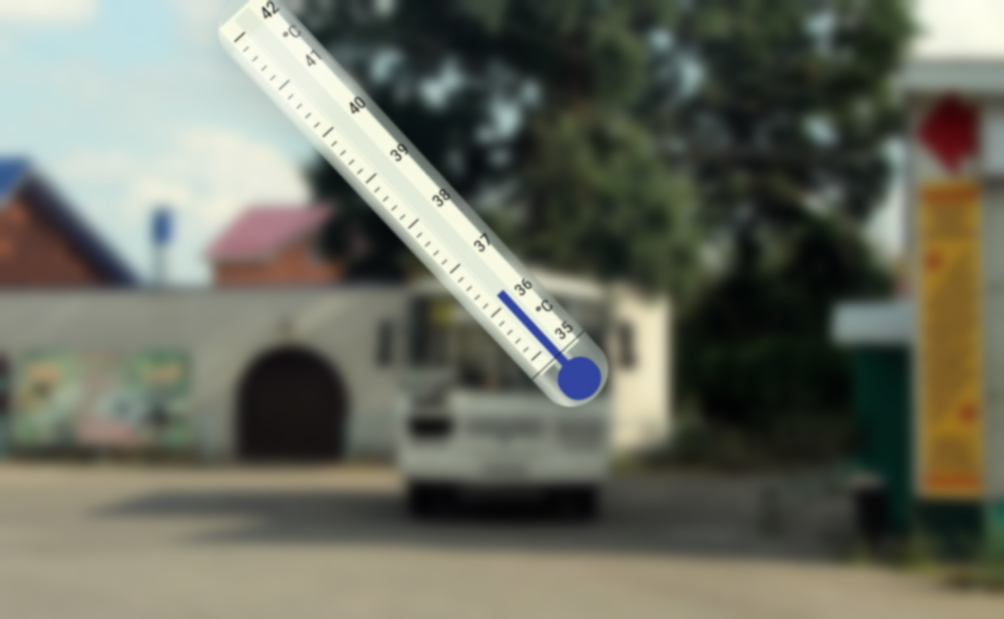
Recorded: {"value": 36.2, "unit": "°C"}
